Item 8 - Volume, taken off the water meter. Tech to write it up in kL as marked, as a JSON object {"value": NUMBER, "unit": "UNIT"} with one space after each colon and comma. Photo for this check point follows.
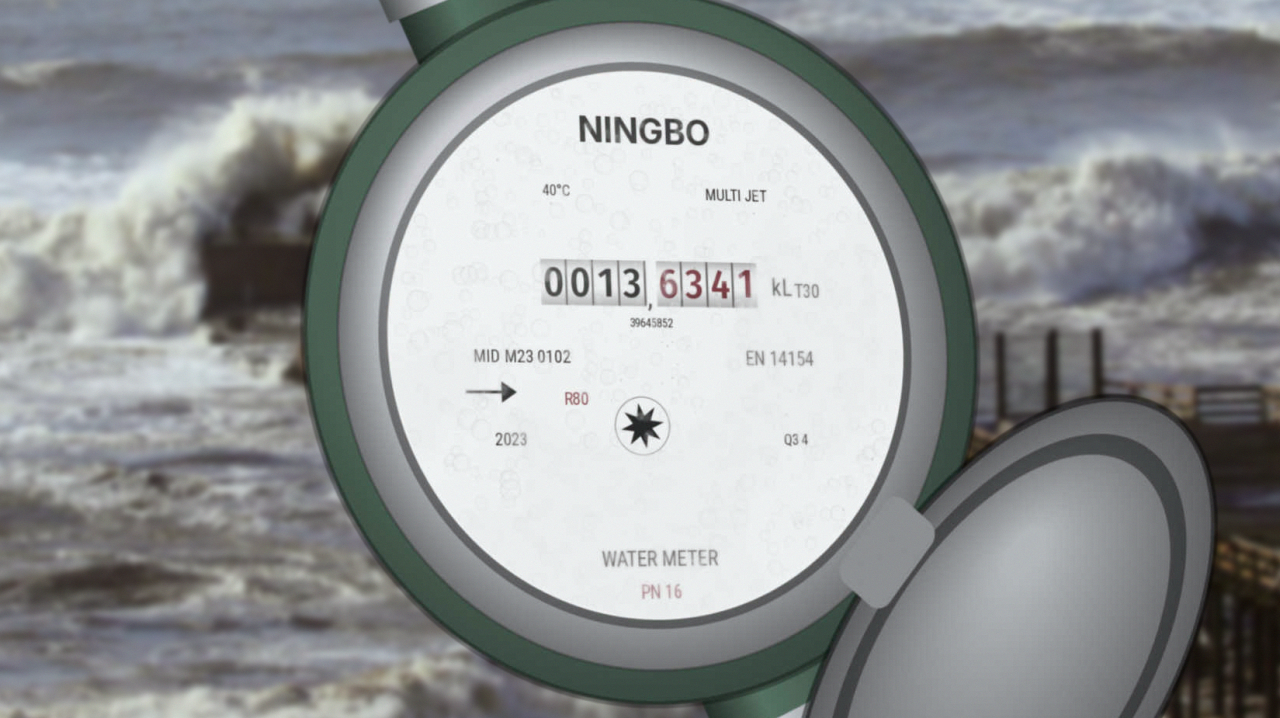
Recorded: {"value": 13.6341, "unit": "kL"}
